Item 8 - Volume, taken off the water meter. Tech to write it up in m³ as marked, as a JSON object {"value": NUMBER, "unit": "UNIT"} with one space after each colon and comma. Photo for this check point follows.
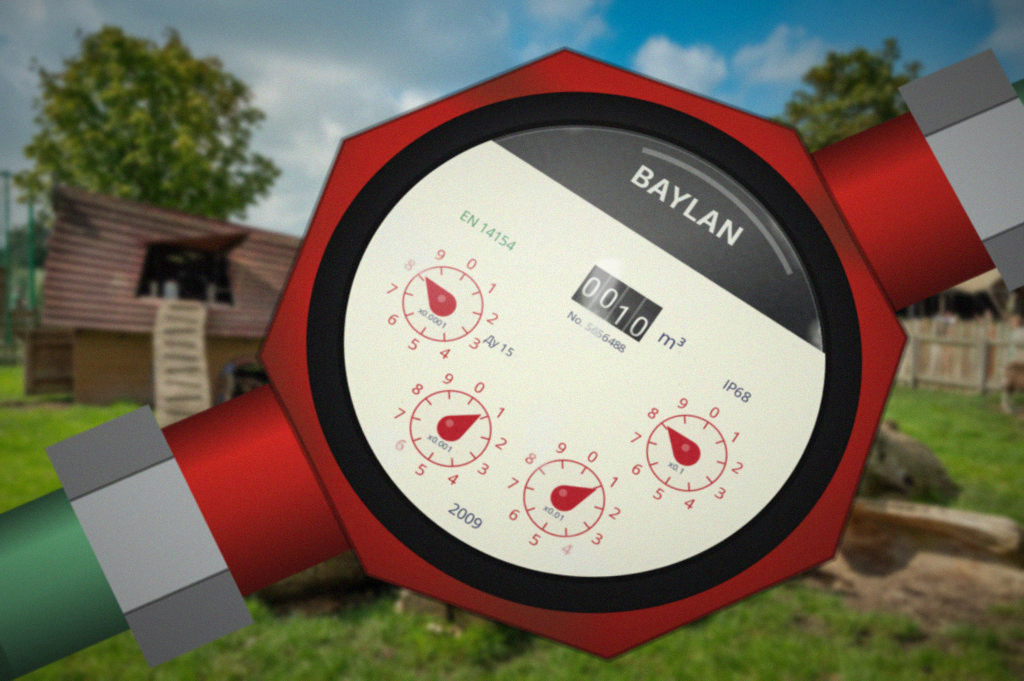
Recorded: {"value": 9.8108, "unit": "m³"}
